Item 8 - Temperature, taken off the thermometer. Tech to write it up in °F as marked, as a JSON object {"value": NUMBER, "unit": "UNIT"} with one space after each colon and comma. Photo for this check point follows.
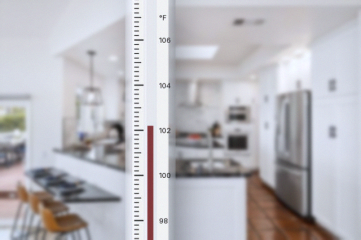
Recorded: {"value": 102.2, "unit": "°F"}
